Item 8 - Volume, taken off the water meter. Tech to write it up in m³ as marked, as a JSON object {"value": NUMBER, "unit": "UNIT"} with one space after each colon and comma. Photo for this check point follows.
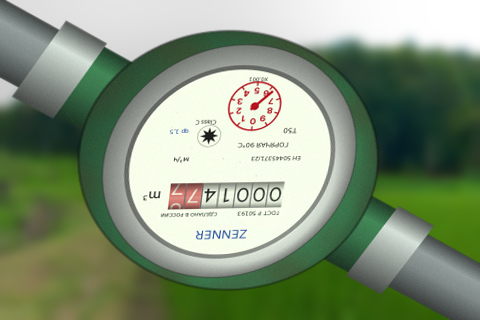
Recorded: {"value": 14.766, "unit": "m³"}
